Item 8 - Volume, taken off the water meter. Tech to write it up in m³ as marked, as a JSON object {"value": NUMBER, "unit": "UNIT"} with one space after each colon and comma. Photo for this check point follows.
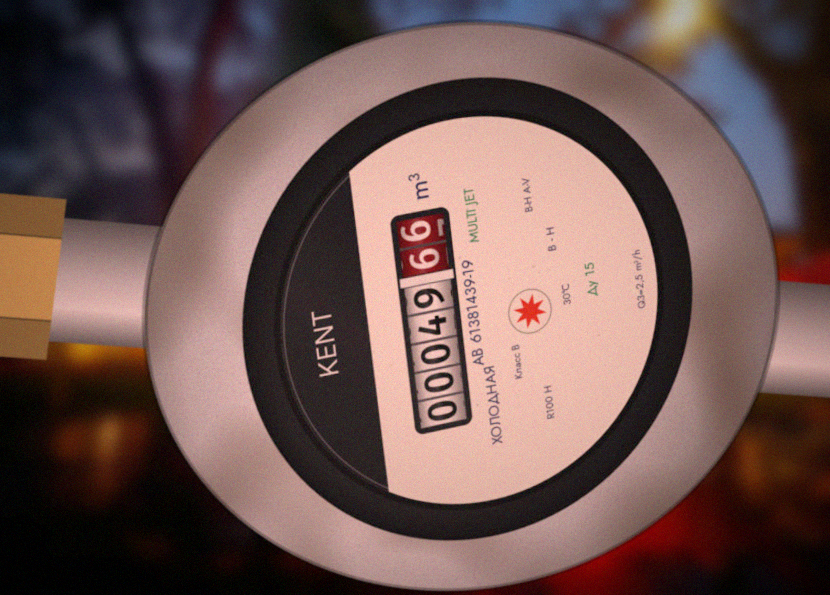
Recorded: {"value": 49.66, "unit": "m³"}
